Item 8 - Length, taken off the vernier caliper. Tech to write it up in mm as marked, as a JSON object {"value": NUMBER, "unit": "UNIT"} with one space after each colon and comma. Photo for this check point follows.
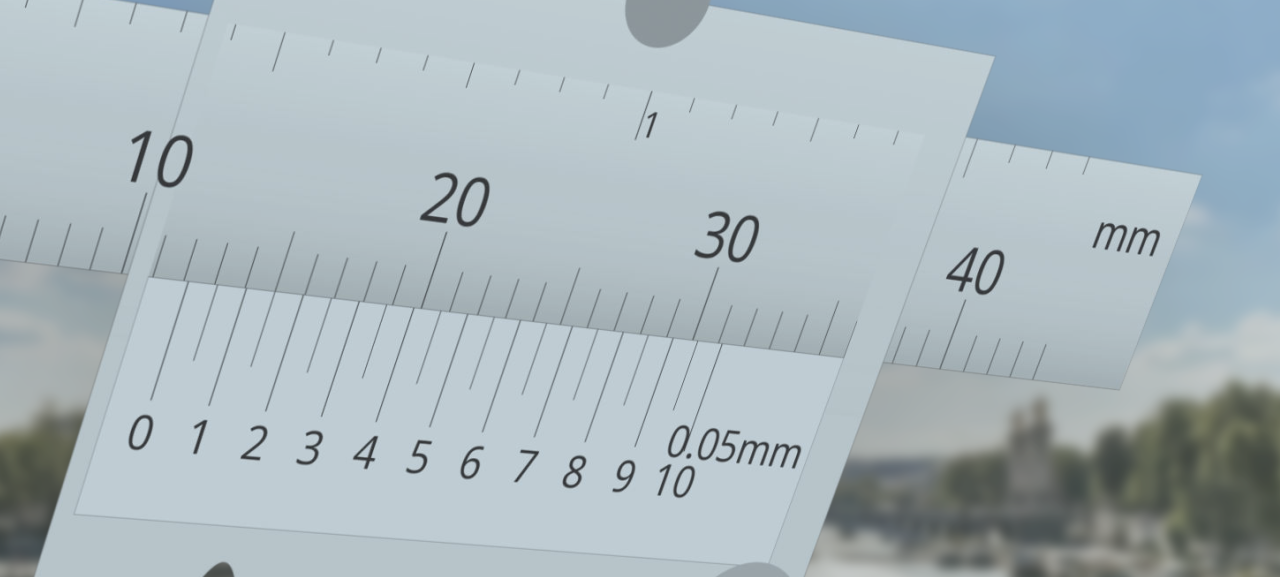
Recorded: {"value": 12.15, "unit": "mm"}
